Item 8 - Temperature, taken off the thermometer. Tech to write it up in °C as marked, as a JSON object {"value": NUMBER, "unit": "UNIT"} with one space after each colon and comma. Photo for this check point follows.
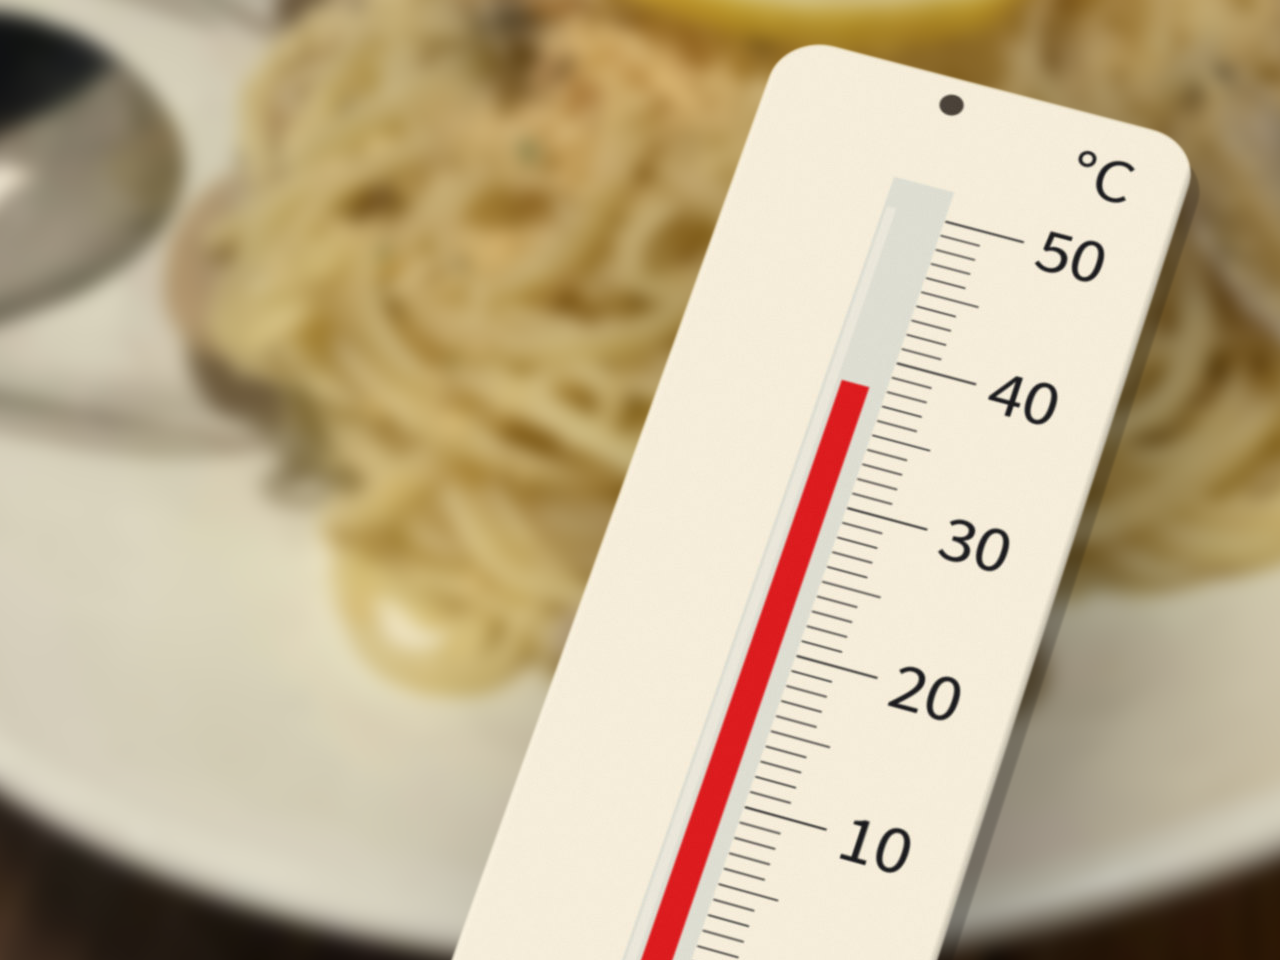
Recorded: {"value": 38, "unit": "°C"}
